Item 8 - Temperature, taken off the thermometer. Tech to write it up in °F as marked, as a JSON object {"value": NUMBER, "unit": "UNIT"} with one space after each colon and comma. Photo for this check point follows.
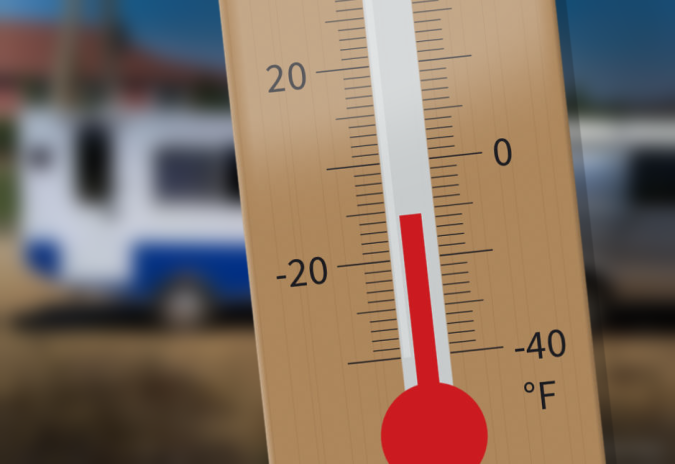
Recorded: {"value": -11, "unit": "°F"}
